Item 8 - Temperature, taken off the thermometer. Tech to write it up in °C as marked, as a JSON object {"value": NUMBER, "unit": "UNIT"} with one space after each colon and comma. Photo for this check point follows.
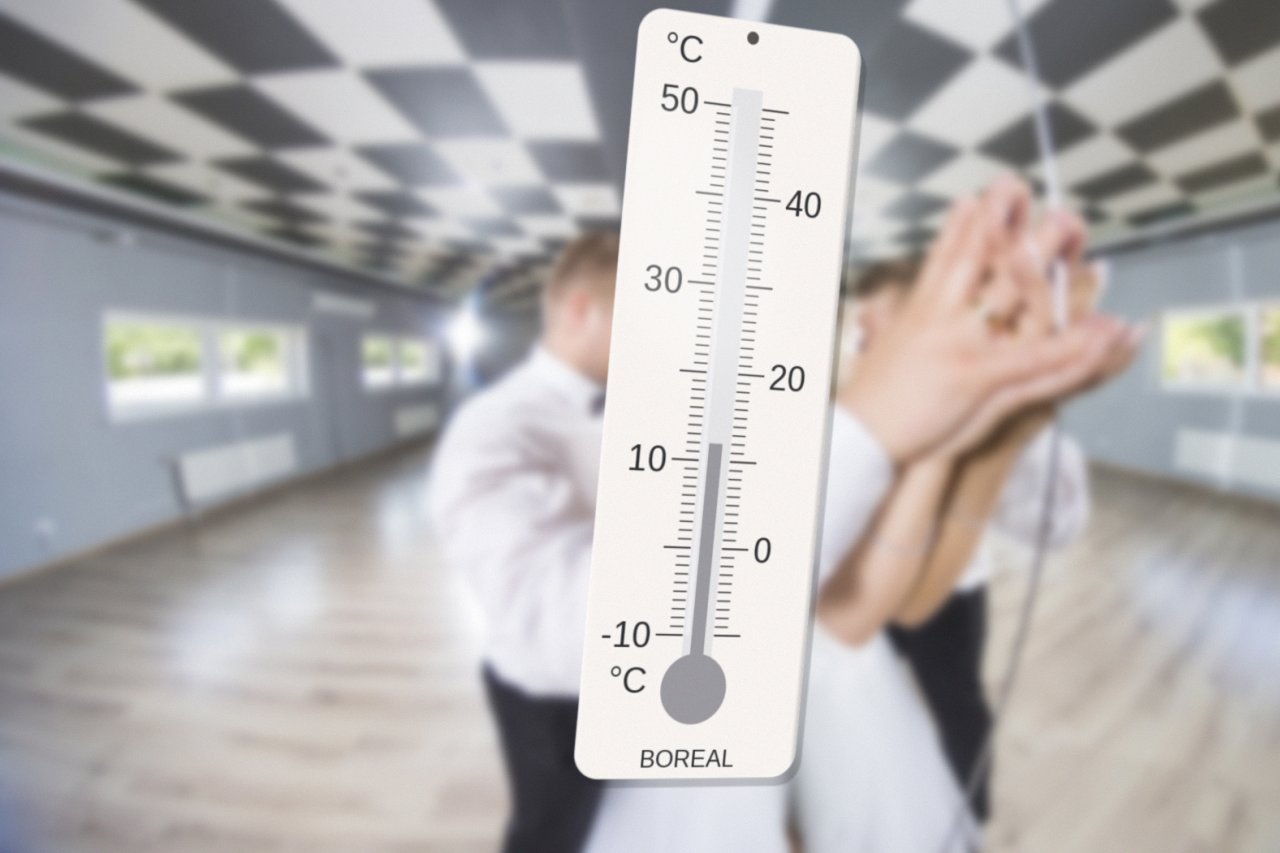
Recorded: {"value": 12, "unit": "°C"}
